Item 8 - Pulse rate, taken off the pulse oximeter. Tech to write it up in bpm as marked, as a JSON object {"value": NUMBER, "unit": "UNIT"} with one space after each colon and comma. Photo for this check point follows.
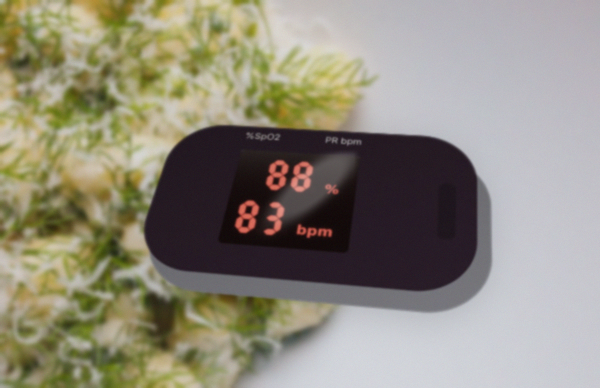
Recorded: {"value": 83, "unit": "bpm"}
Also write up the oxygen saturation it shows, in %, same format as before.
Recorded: {"value": 88, "unit": "%"}
